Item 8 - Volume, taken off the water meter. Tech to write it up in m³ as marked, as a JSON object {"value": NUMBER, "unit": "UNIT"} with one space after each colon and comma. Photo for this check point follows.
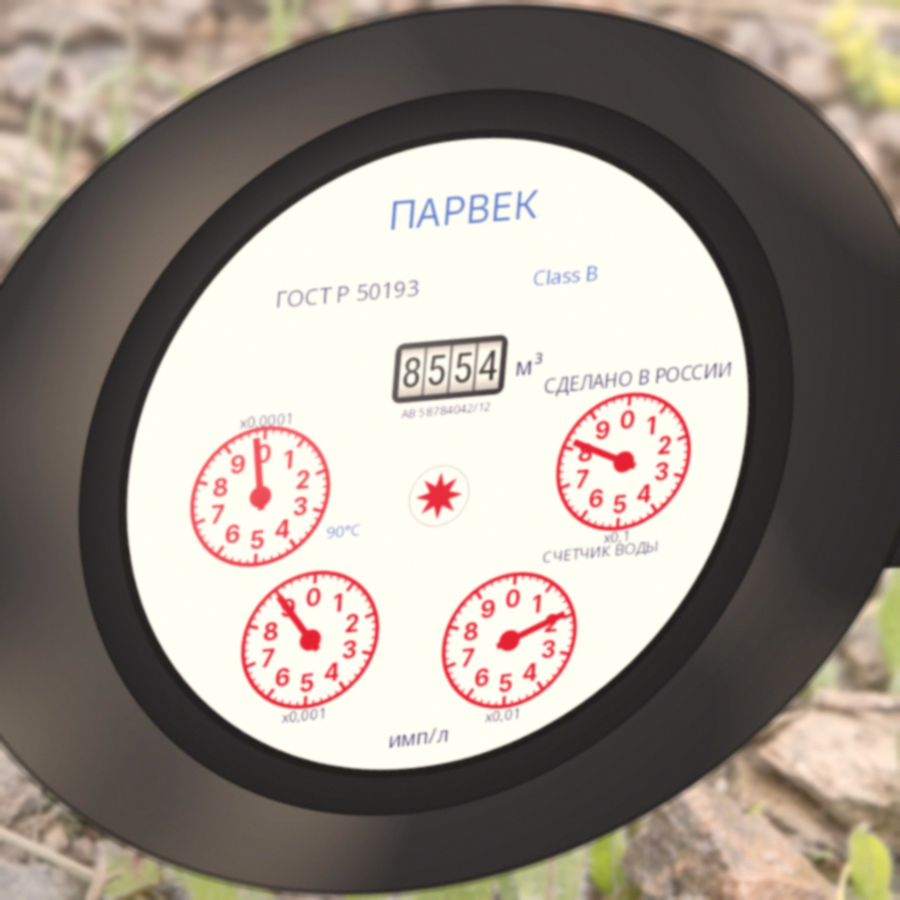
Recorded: {"value": 8554.8189, "unit": "m³"}
